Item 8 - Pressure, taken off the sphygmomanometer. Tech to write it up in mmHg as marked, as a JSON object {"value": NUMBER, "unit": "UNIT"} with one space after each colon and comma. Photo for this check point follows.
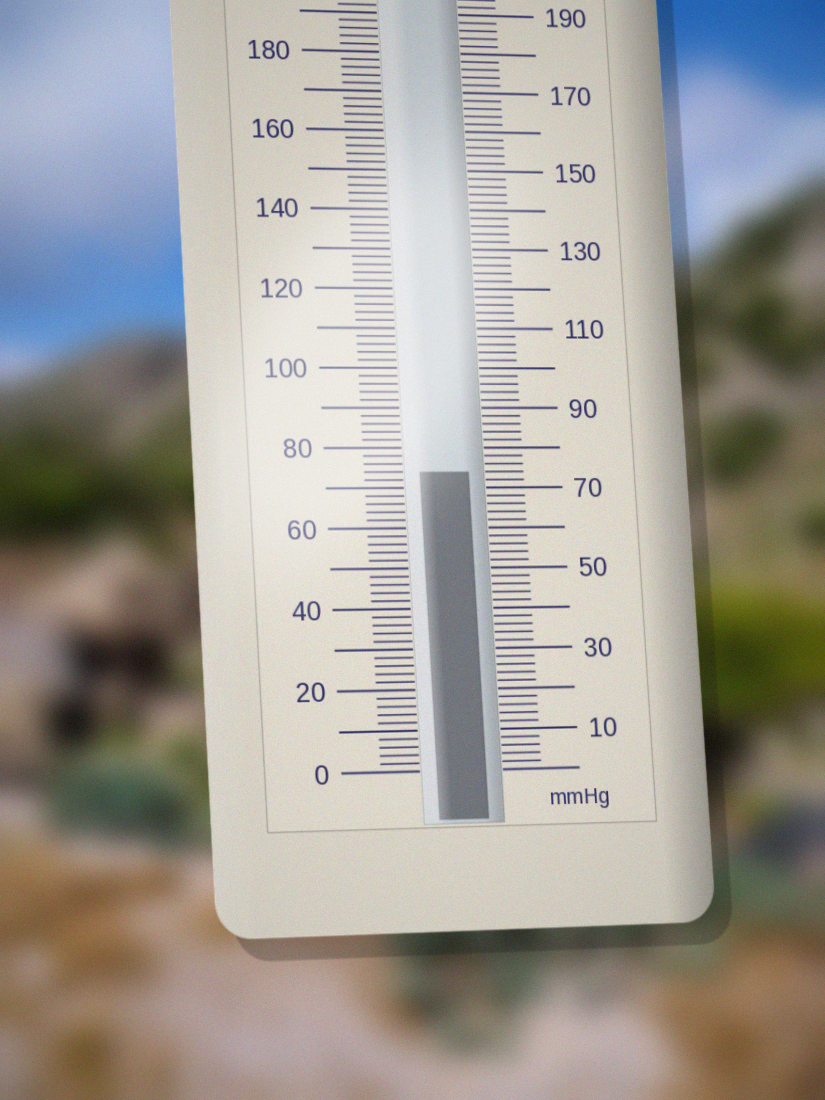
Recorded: {"value": 74, "unit": "mmHg"}
